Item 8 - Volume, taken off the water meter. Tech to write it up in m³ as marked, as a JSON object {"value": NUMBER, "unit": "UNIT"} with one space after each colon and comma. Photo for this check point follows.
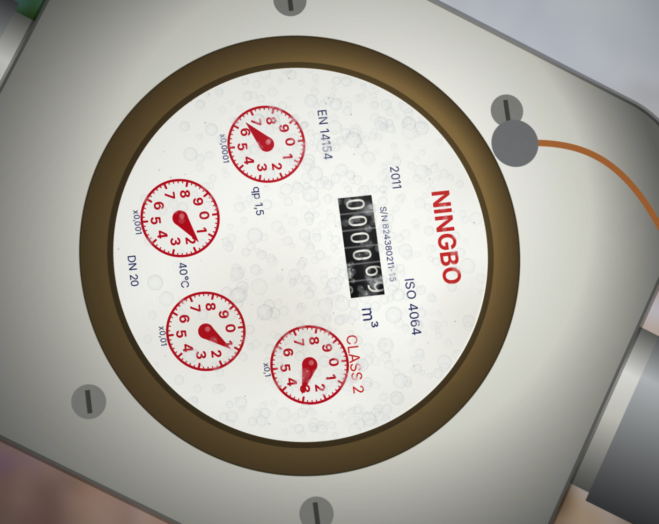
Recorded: {"value": 69.3116, "unit": "m³"}
